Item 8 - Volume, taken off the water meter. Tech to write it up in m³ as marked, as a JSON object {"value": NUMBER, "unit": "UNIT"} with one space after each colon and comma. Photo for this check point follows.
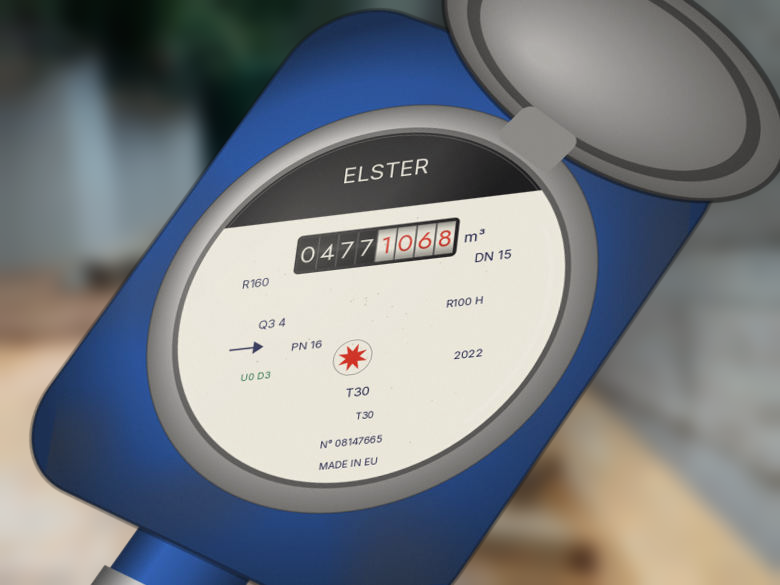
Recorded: {"value": 477.1068, "unit": "m³"}
